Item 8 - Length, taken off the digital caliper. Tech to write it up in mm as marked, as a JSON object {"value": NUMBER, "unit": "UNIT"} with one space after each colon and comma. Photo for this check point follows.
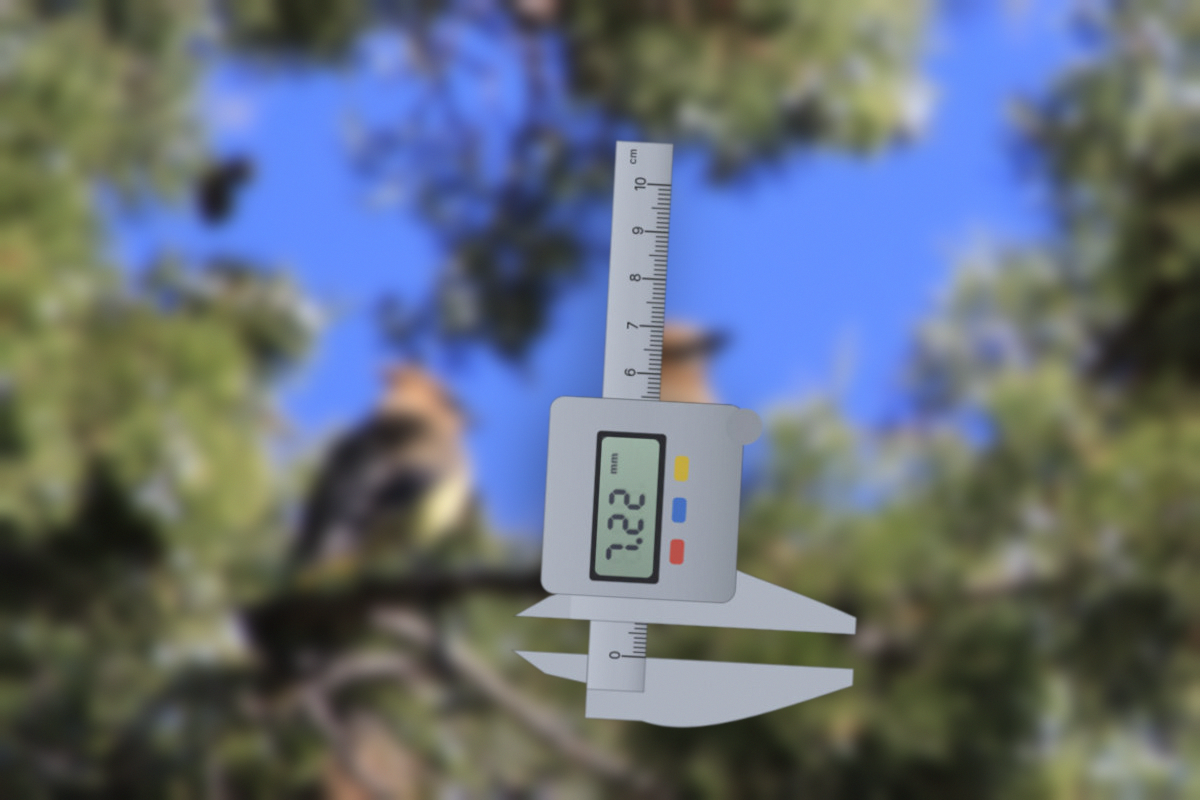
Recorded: {"value": 7.22, "unit": "mm"}
